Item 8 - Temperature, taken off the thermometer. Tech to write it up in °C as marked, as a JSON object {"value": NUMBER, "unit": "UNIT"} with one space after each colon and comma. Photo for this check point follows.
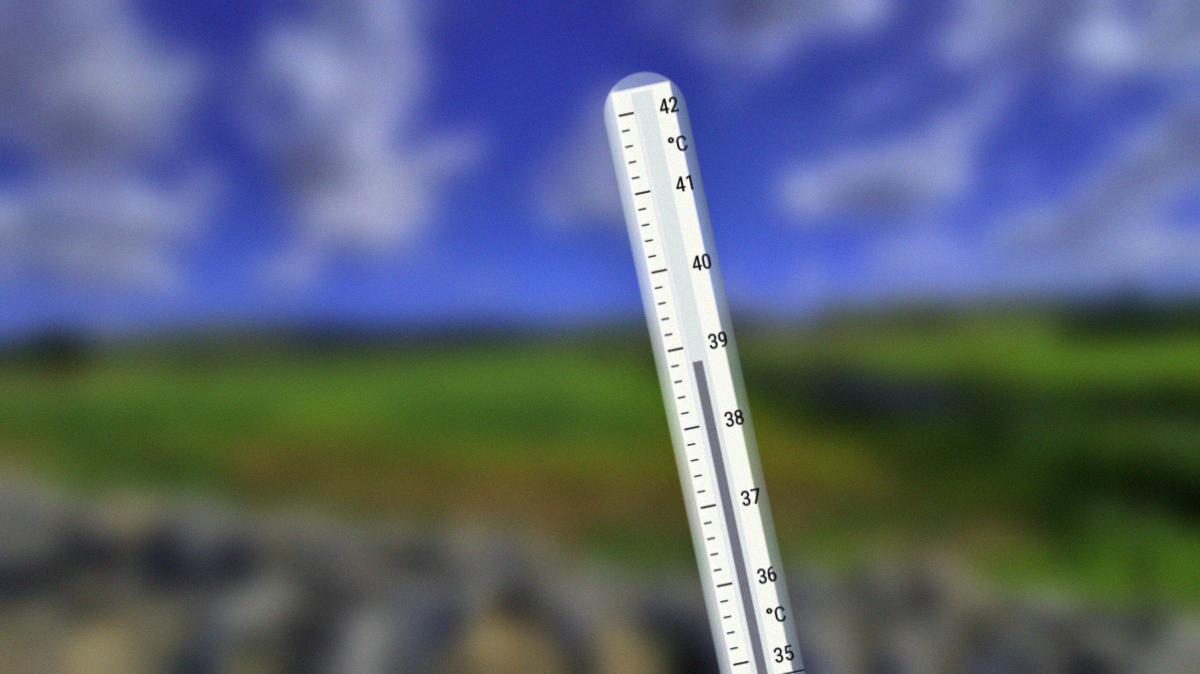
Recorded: {"value": 38.8, "unit": "°C"}
